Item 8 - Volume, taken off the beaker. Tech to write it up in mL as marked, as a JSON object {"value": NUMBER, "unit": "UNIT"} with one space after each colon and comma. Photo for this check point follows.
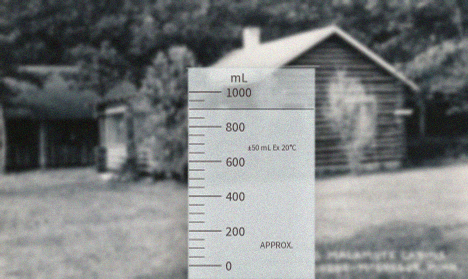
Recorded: {"value": 900, "unit": "mL"}
